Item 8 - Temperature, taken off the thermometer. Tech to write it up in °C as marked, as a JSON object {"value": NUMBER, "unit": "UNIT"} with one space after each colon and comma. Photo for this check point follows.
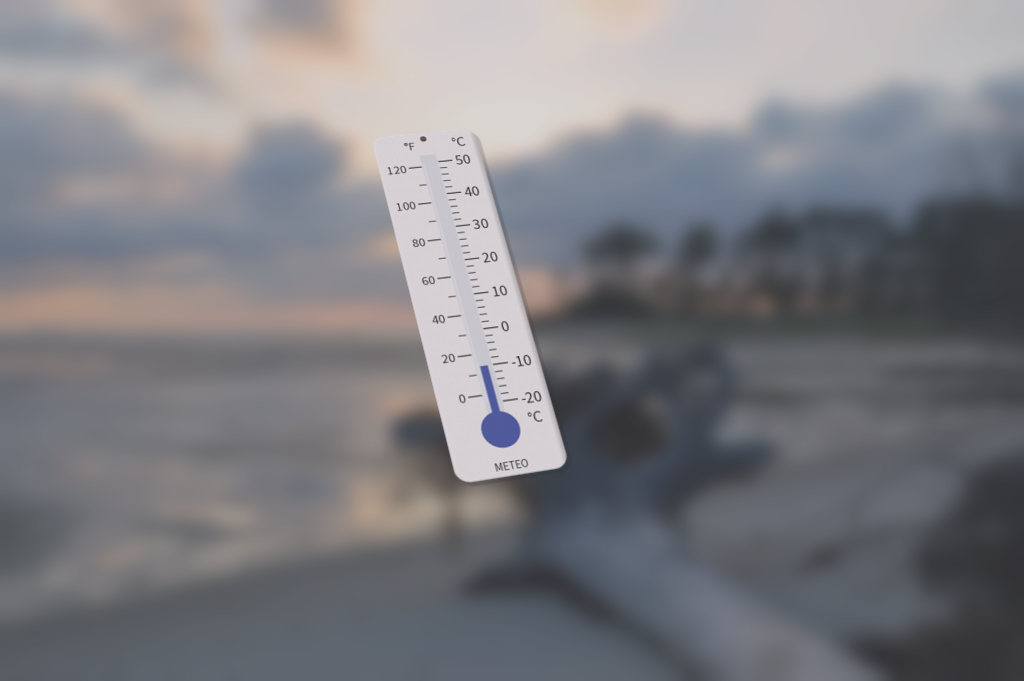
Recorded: {"value": -10, "unit": "°C"}
